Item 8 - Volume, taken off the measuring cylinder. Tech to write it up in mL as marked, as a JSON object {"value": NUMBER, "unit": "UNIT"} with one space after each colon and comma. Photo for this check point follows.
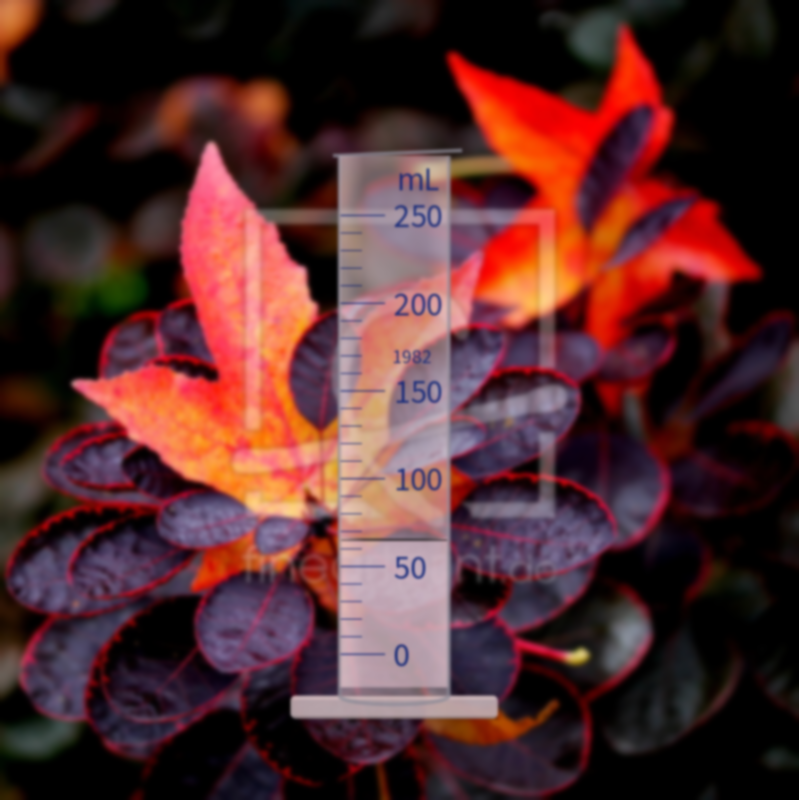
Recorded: {"value": 65, "unit": "mL"}
